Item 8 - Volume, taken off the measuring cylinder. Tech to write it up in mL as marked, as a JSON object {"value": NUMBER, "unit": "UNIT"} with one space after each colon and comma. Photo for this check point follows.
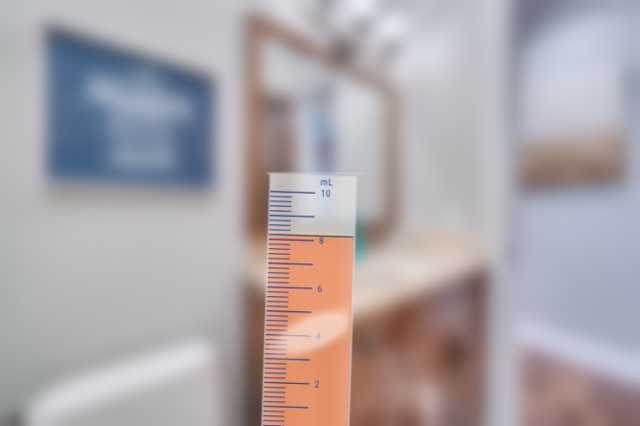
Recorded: {"value": 8.2, "unit": "mL"}
